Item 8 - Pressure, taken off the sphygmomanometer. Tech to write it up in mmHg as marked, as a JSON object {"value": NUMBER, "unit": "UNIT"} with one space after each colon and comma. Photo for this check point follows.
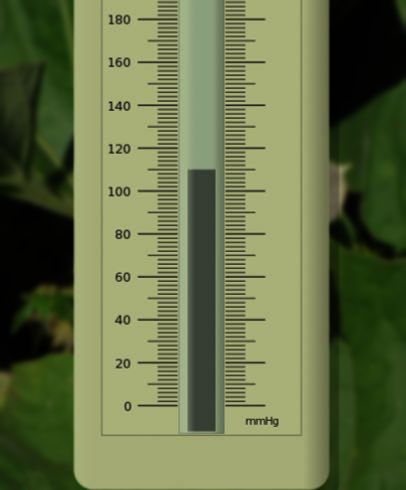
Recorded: {"value": 110, "unit": "mmHg"}
